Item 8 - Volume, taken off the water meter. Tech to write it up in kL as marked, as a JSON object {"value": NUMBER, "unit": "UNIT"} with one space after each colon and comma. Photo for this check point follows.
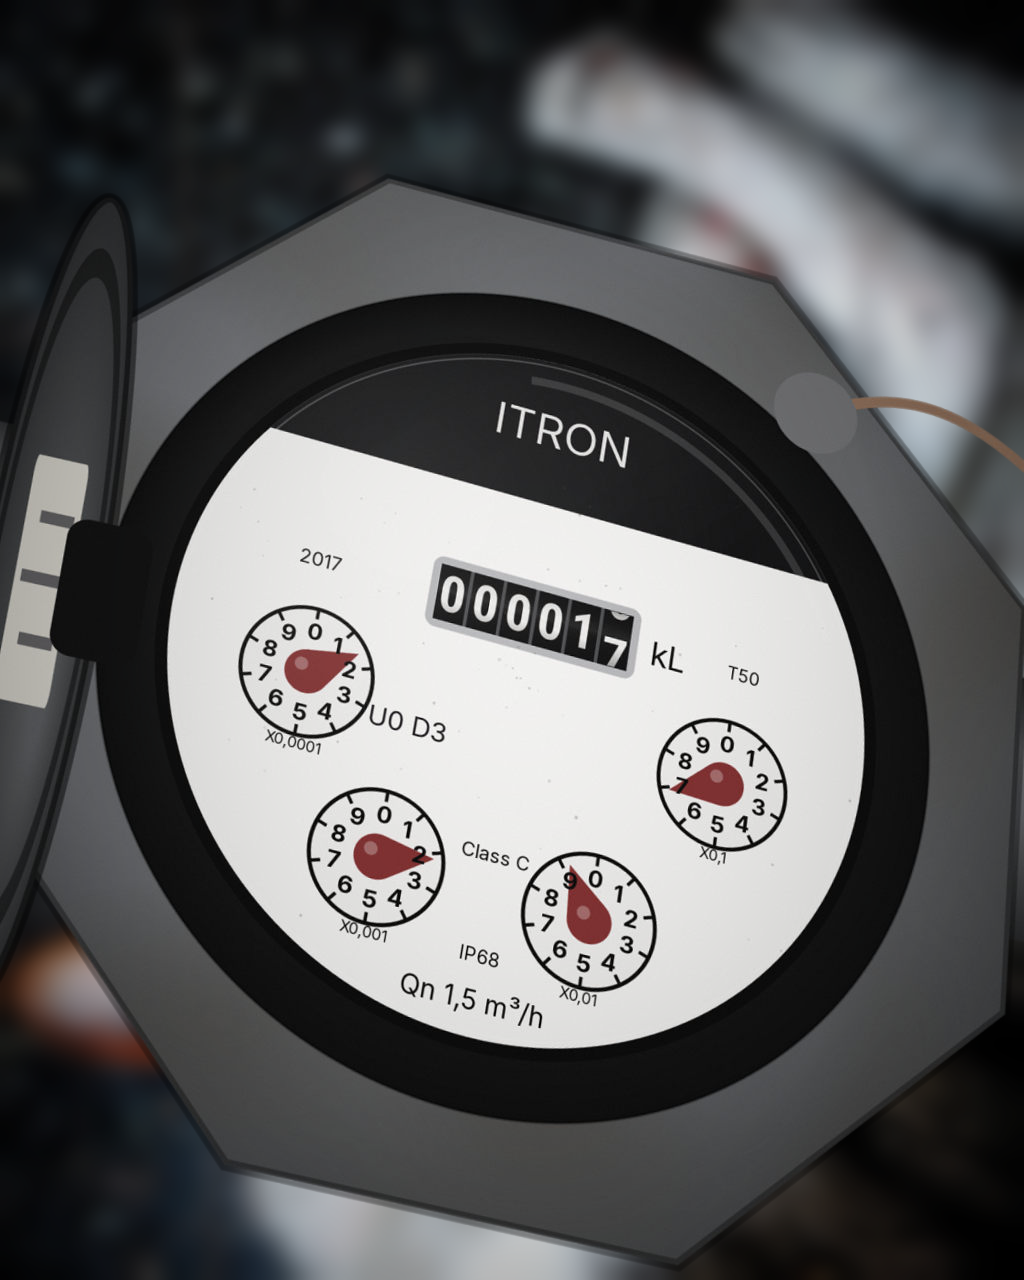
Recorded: {"value": 16.6921, "unit": "kL"}
